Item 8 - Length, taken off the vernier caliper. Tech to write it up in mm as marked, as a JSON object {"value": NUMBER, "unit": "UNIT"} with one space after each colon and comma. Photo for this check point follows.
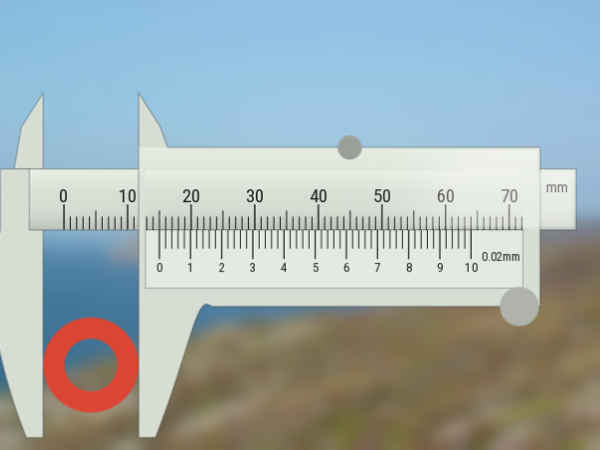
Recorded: {"value": 15.0, "unit": "mm"}
